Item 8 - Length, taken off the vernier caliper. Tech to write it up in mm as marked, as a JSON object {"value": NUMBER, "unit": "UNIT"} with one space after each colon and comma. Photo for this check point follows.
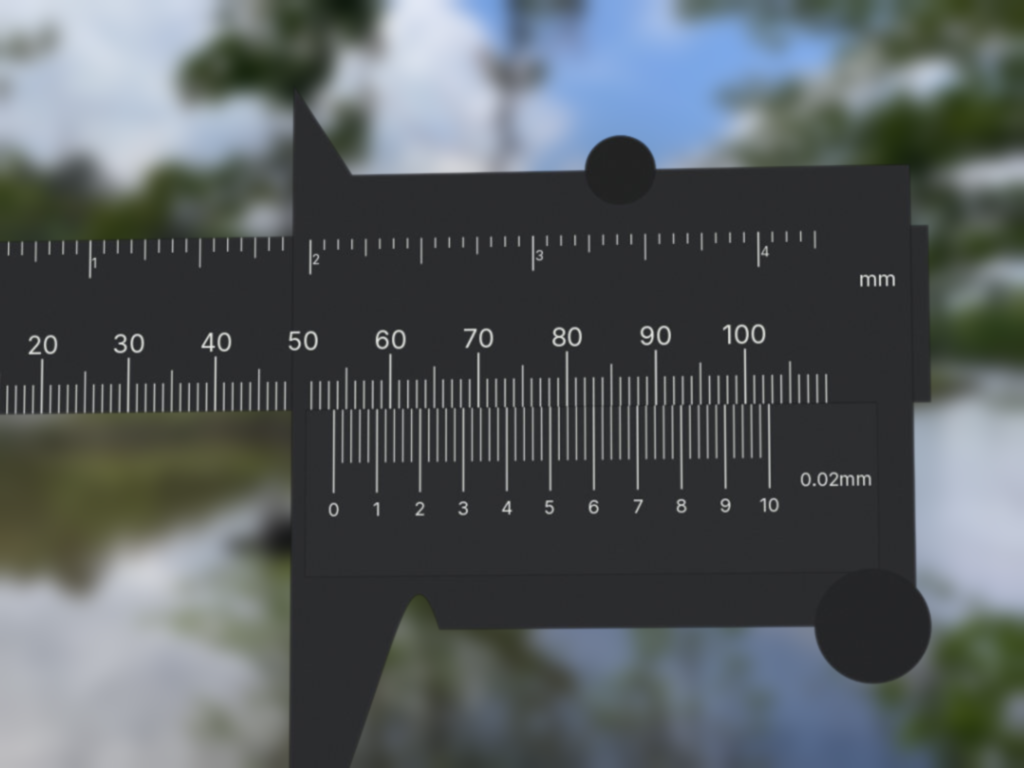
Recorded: {"value": 53.6, "unit": "mm"}
